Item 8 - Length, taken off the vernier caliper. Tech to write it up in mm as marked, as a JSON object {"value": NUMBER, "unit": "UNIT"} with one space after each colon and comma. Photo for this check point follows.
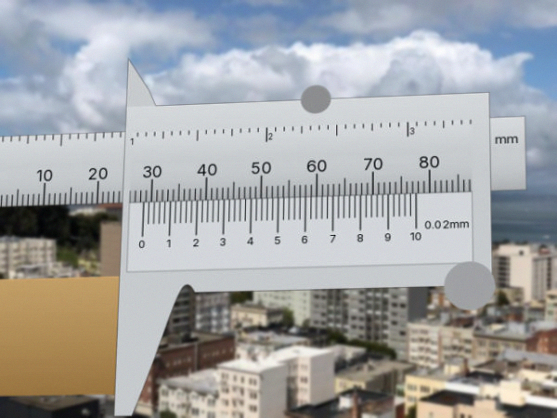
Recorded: {"value": 28.6, "unit": "mm"}
